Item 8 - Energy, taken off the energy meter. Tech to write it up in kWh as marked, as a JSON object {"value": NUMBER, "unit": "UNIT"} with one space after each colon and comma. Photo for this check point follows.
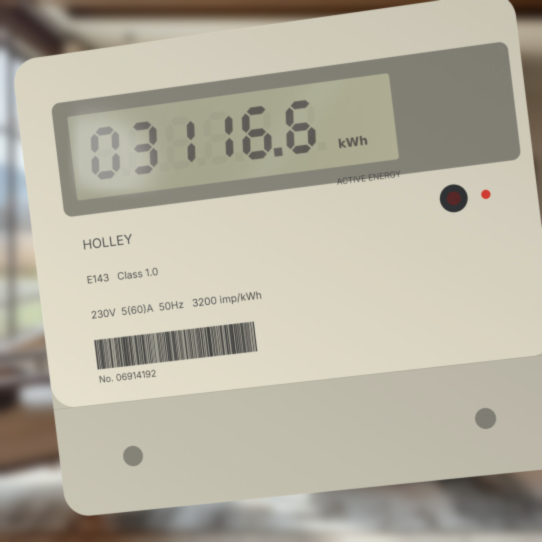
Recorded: {"value": 3116.6, "unit": "kWh"}
